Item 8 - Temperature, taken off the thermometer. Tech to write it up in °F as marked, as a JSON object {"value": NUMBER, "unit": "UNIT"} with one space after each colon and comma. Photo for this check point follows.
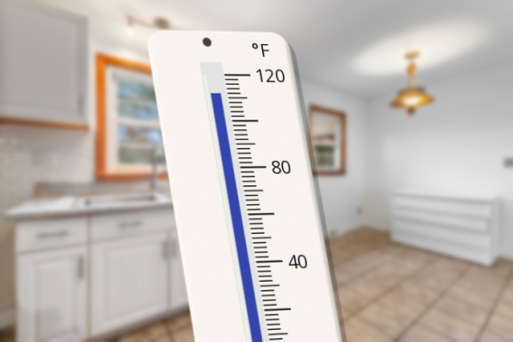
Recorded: {"value": 112, "unit": "°F"}
